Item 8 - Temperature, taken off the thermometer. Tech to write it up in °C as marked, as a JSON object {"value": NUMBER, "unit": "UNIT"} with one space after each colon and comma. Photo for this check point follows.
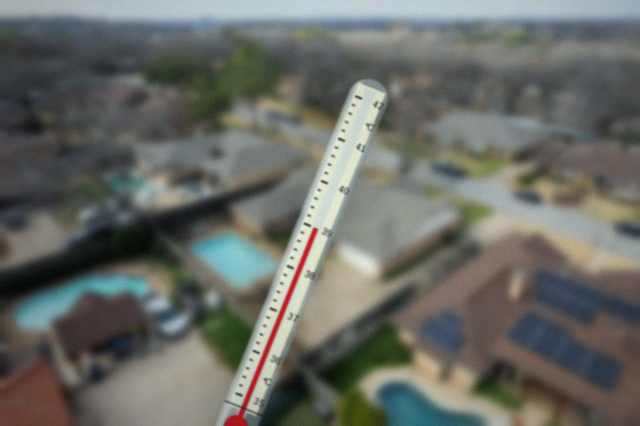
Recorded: {"value": 39, "unit": "°C"}
